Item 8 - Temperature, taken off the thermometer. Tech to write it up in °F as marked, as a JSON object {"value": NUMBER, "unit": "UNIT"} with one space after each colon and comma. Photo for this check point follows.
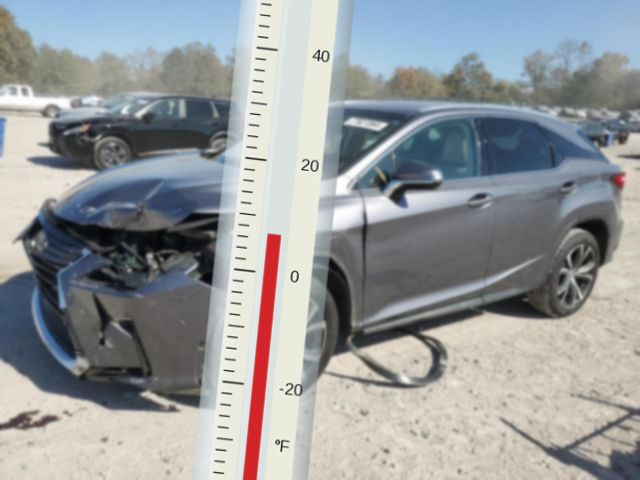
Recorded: {"value": 7, "unit": "°F"}
